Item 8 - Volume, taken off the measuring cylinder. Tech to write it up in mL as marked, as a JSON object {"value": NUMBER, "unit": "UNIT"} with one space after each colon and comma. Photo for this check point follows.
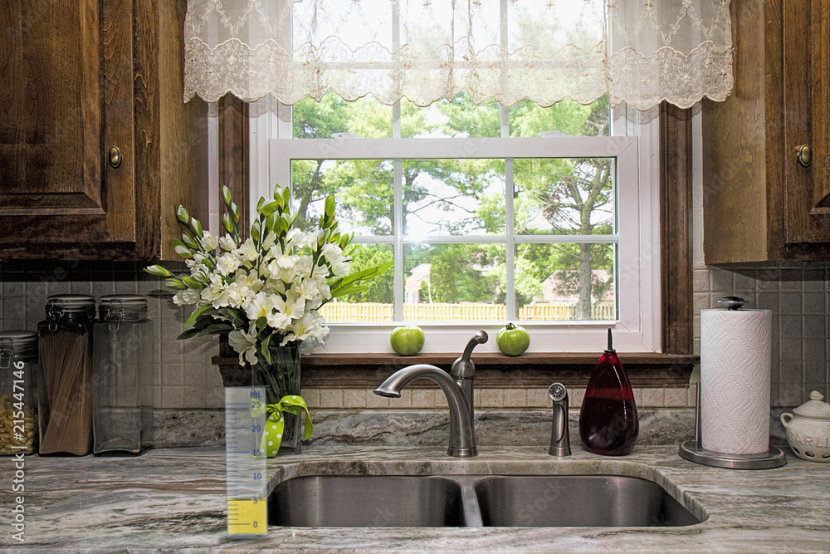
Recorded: {"value": 5, "unit": "mL"}
